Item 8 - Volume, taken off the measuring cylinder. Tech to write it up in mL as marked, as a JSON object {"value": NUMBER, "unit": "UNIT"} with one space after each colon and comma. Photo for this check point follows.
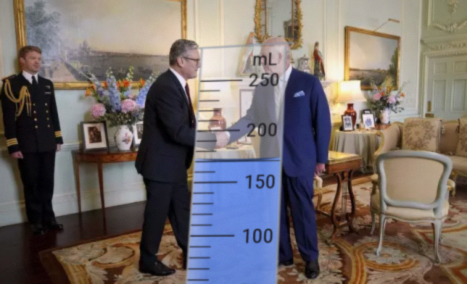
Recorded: {"value": 170, "unit": "mL"}
